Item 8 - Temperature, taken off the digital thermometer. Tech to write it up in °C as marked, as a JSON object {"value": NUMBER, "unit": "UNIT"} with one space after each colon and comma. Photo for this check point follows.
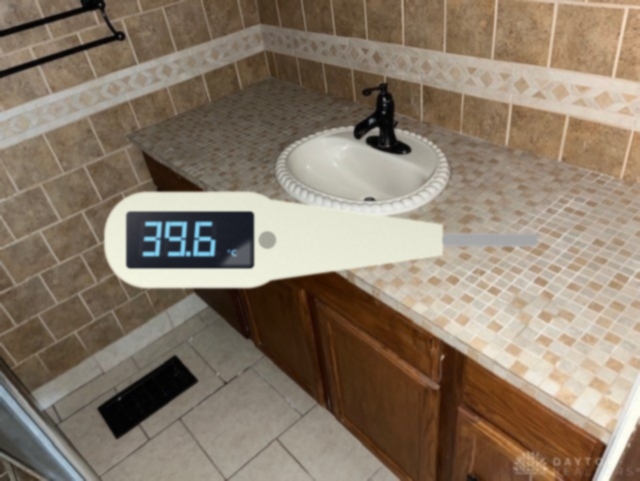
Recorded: {"value": 39.6, "unit": "°C"}
